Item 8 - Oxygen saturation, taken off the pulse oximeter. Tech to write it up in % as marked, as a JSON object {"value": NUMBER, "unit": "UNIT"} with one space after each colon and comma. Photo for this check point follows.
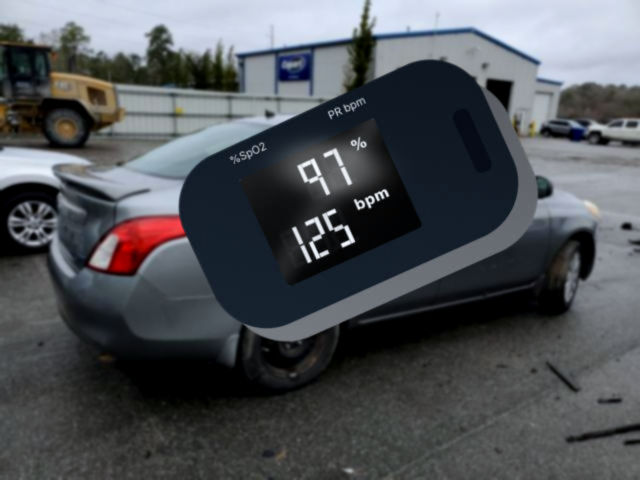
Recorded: {"value": 97, "unit": "%"}
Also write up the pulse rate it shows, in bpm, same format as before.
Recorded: {"value": 125, "unit": "bpm"}
